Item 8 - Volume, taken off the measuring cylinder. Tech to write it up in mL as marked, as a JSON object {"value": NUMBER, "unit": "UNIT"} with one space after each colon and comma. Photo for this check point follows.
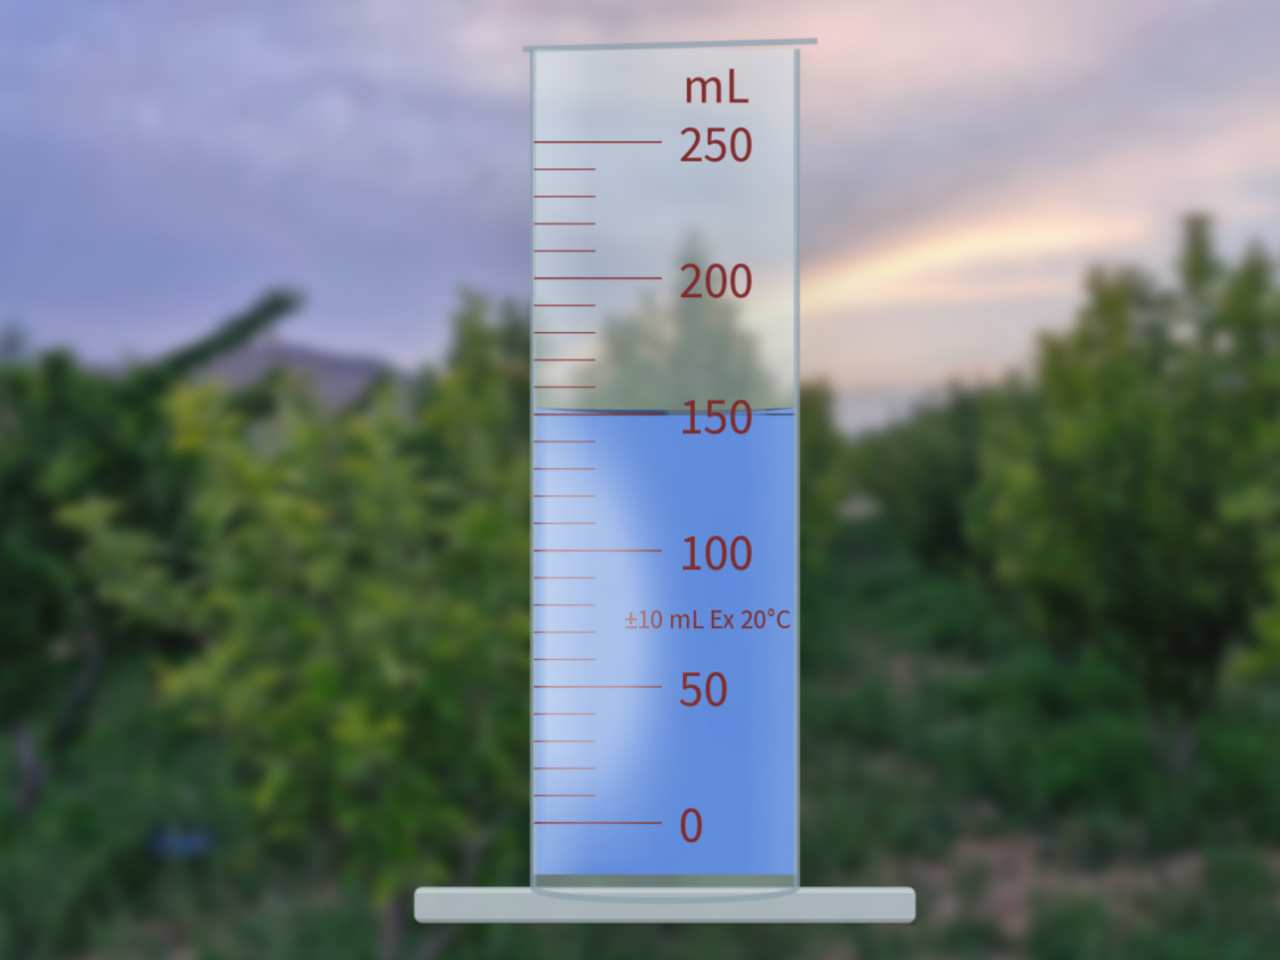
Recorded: {"value": 150, "unit": "mL"}
